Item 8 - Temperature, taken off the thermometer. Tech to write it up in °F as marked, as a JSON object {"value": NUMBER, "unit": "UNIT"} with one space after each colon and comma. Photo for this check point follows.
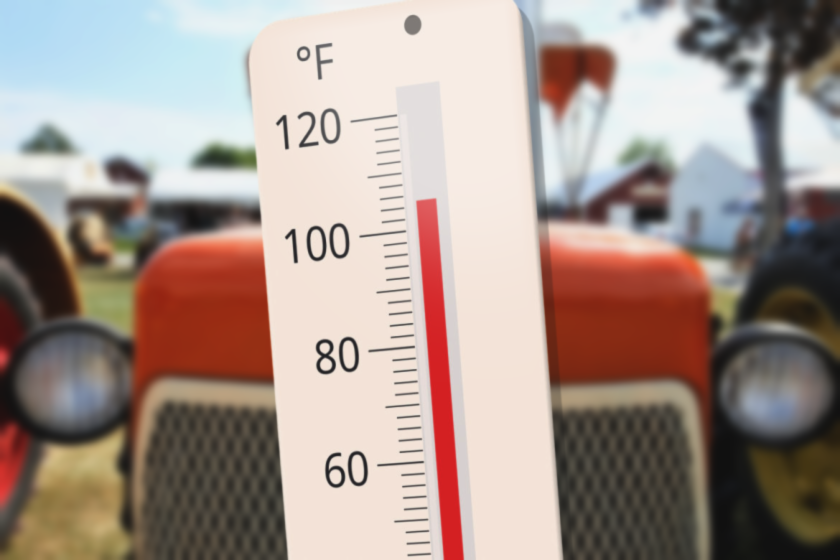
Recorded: {"value": 105, "unit": "°F"}
